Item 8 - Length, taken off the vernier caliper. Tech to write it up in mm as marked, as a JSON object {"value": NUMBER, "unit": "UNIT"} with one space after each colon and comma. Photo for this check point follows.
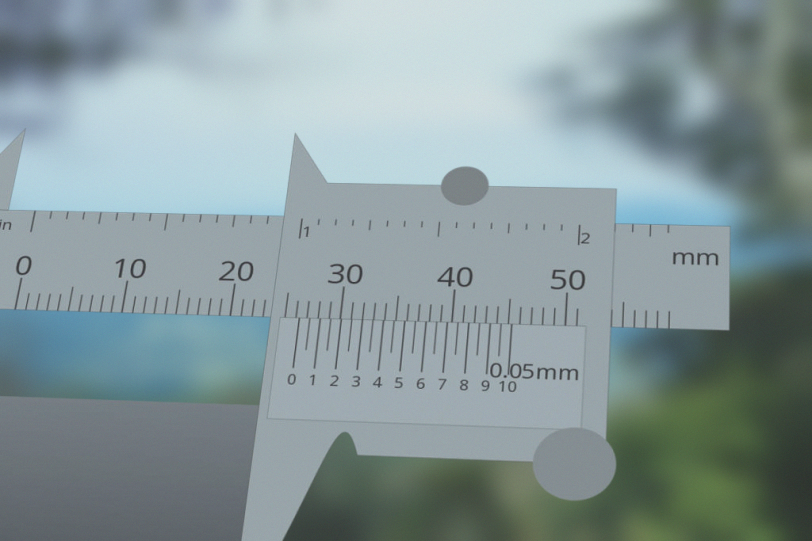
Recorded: {"value": 26.3, "unit": "mm"}
